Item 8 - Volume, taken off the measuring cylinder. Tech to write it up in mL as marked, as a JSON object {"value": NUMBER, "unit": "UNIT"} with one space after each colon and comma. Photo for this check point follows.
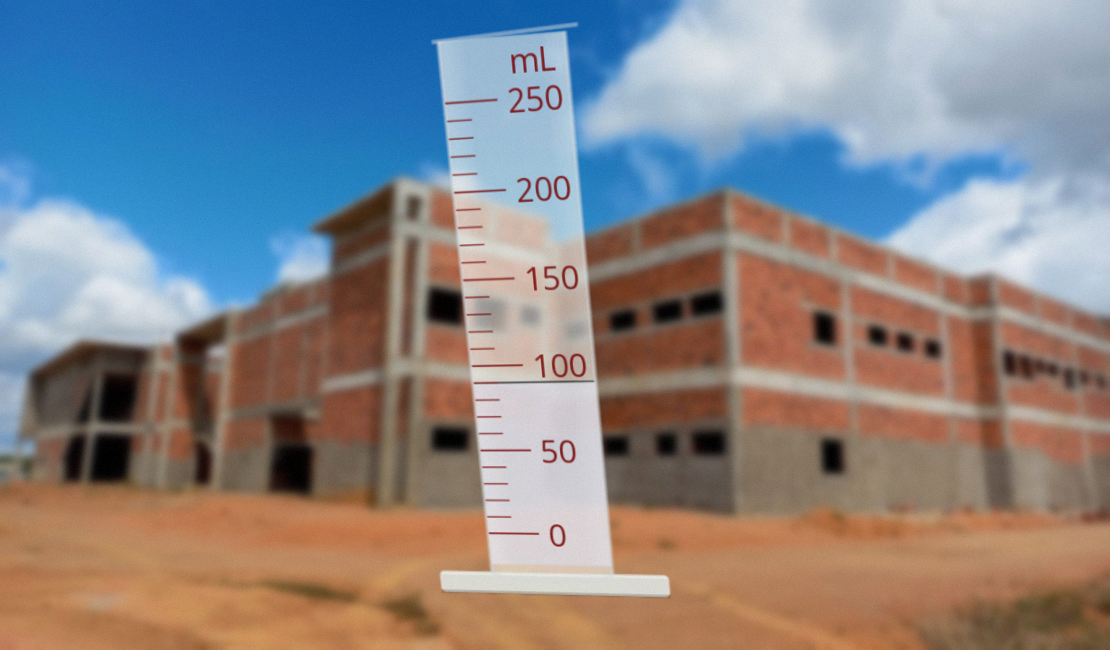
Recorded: {"value": 90, "unit": "mL"}
